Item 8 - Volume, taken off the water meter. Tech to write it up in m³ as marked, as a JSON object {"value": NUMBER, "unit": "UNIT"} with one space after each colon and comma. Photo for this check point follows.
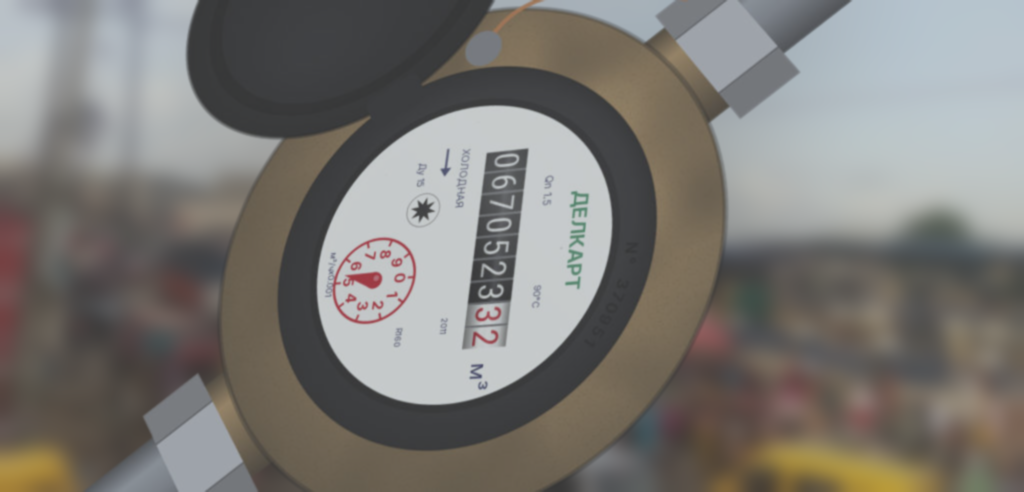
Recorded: {"value": 670523.325, "unit": "m³"}
